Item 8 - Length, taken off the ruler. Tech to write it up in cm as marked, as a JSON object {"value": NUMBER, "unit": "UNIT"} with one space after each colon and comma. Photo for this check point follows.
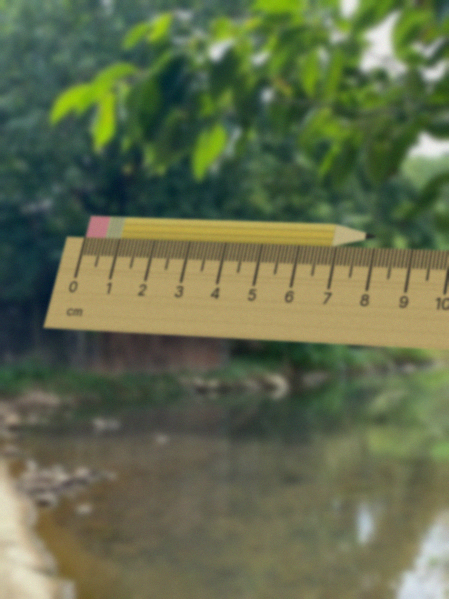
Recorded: {"value": 8, "unit": "cm"}
